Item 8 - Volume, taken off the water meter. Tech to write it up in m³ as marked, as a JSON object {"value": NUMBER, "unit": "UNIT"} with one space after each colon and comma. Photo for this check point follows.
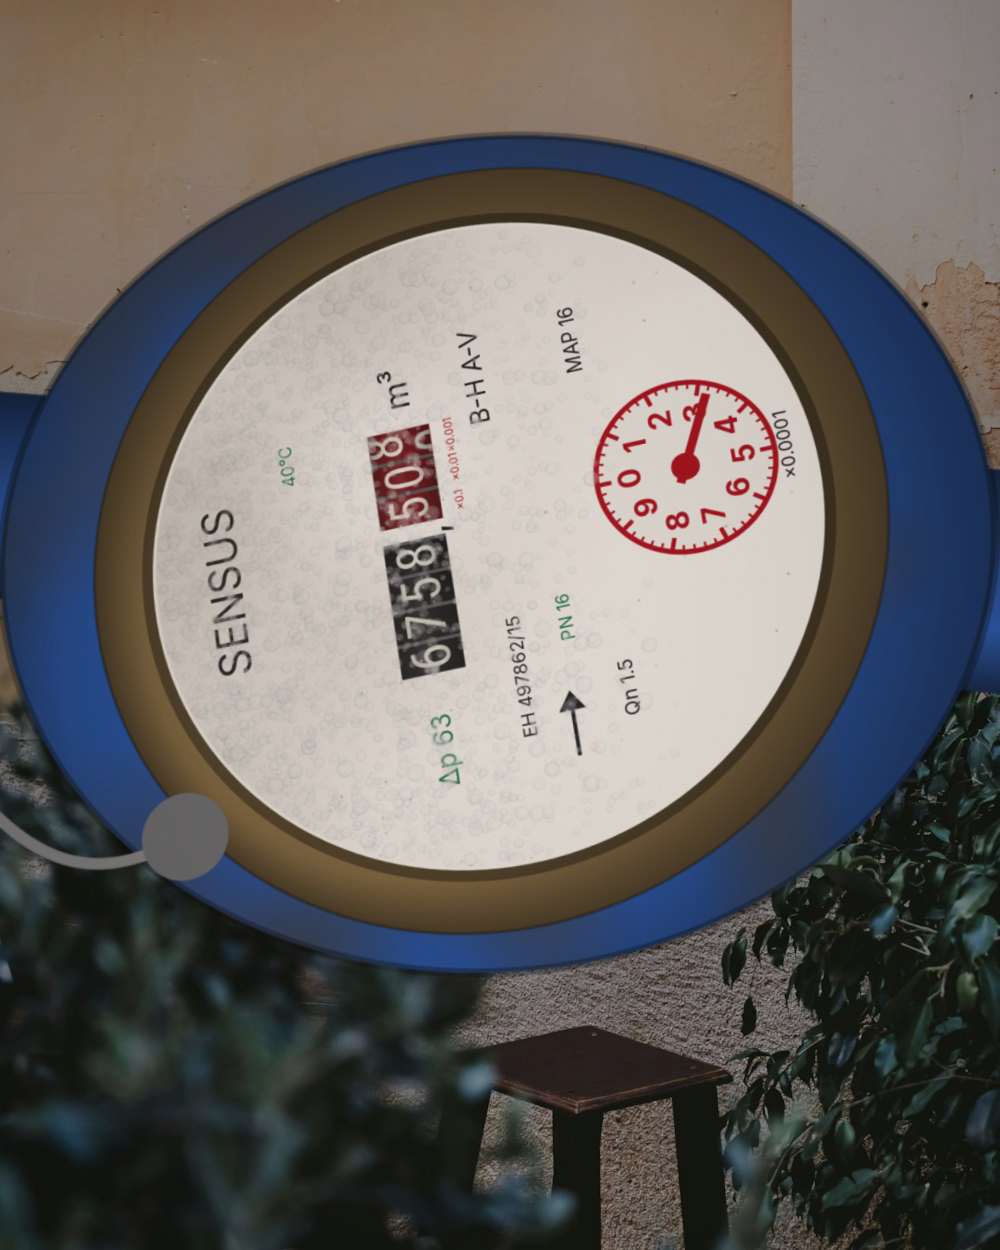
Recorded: {"value": 6758.5083, "unit": "m³"}
